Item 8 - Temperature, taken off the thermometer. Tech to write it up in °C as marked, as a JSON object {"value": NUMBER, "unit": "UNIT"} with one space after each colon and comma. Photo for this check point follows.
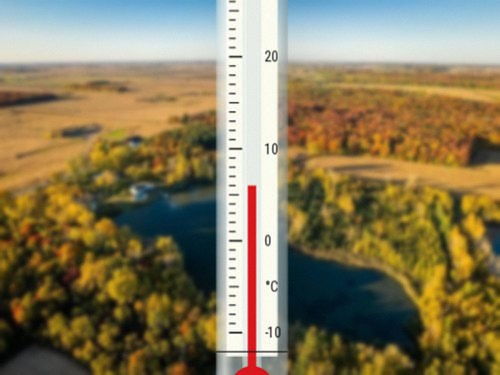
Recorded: {"value": 6, "unit": "°C"}
